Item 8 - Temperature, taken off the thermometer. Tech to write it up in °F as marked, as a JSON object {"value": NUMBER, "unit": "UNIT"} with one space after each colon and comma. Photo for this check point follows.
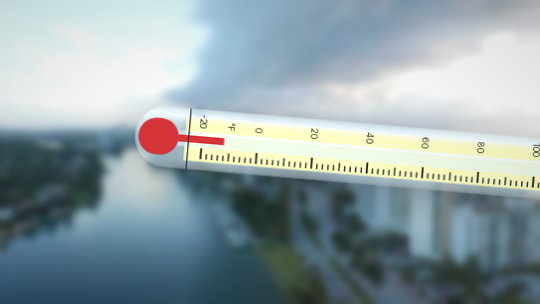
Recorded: {"value": -12, "unit": "°F"}
